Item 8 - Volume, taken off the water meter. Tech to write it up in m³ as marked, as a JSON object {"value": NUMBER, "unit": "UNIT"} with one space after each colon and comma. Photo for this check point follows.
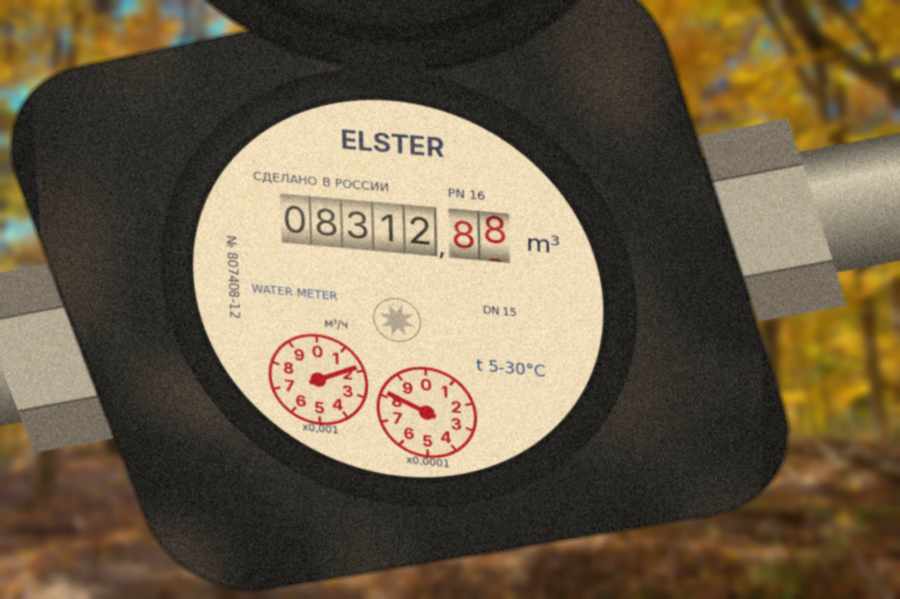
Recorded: {"value": 8312.8818, "unit": "m³"}
